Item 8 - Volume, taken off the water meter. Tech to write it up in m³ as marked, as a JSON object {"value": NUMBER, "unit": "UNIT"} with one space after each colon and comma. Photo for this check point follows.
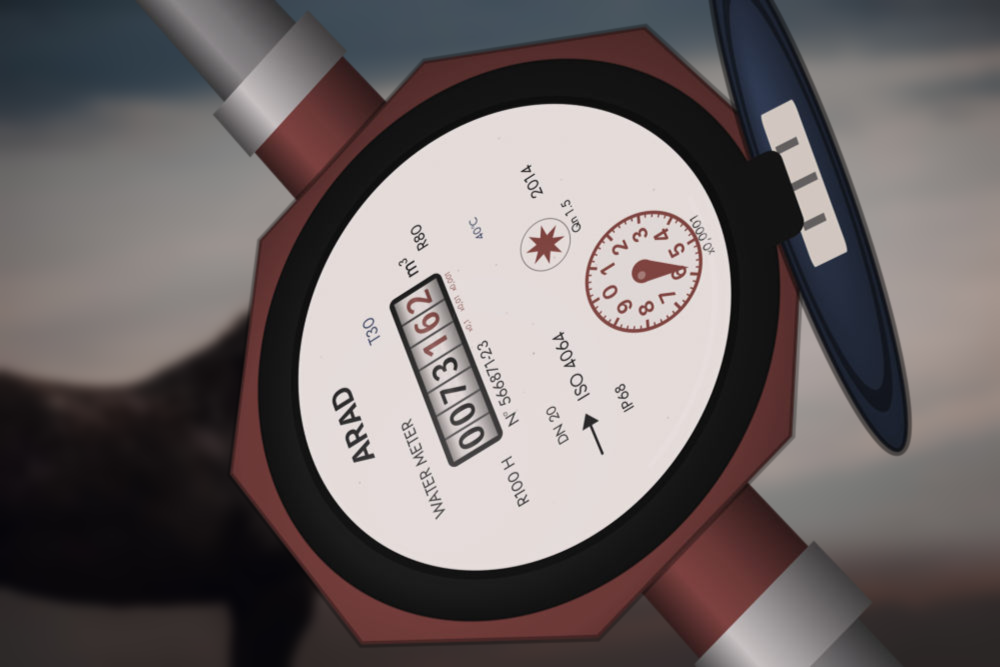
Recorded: {"value": 73.1625, "unit": "m³"}
